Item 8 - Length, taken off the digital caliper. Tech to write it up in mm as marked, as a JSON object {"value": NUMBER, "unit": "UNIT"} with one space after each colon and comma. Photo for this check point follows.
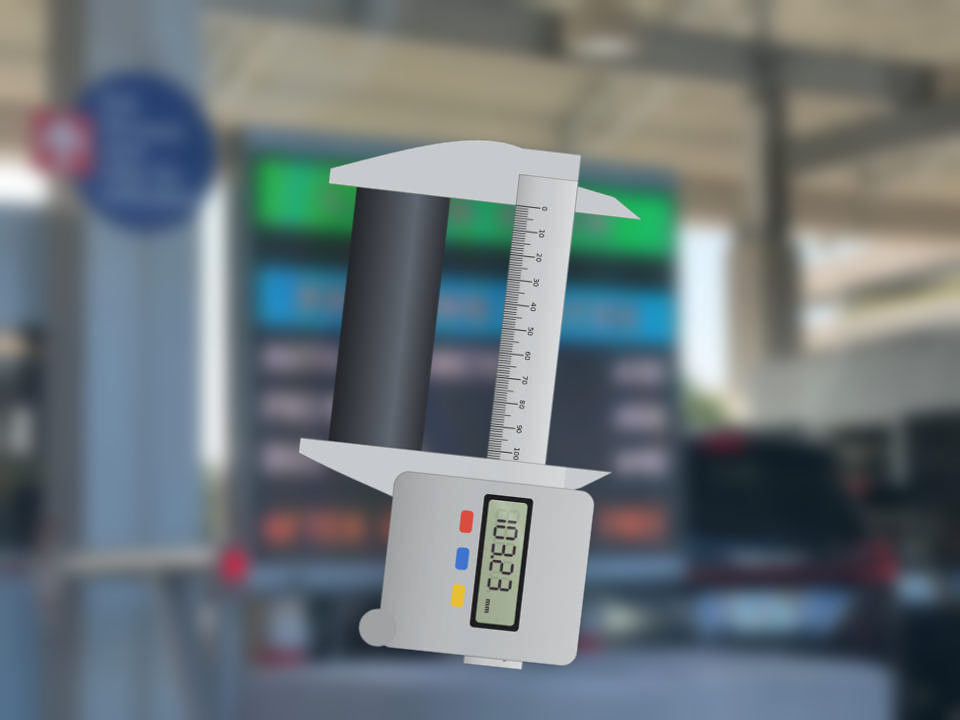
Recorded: {"value": 103.23, "unit": "mm"}
